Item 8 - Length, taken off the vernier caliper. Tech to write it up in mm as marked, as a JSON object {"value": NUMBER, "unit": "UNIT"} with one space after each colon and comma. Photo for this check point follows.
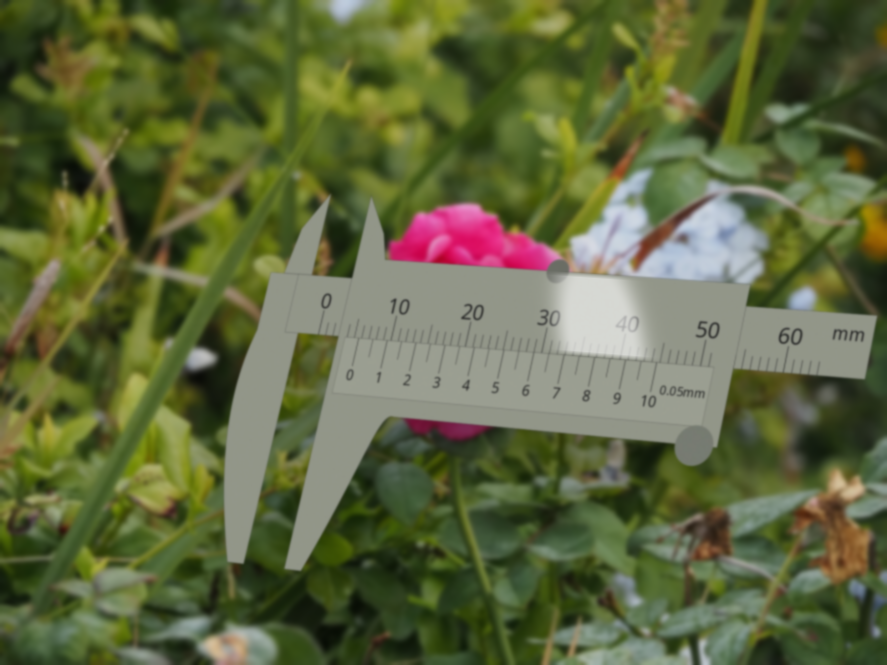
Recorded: {"value": 5.6, "unit": "mm"}
